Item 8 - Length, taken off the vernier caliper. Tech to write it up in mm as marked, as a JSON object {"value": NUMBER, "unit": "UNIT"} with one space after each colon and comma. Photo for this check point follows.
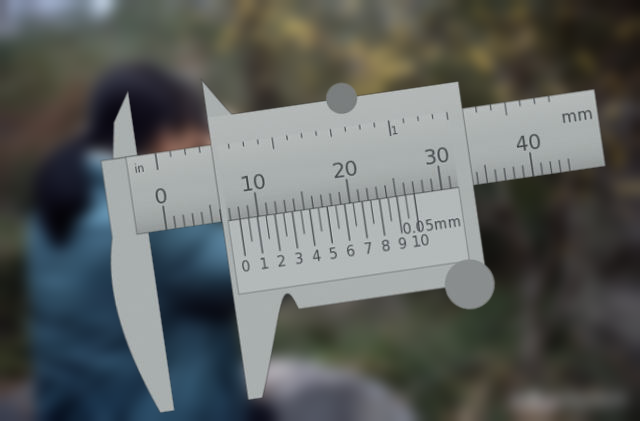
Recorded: {"value": 8.0, "unit": "mm"}
